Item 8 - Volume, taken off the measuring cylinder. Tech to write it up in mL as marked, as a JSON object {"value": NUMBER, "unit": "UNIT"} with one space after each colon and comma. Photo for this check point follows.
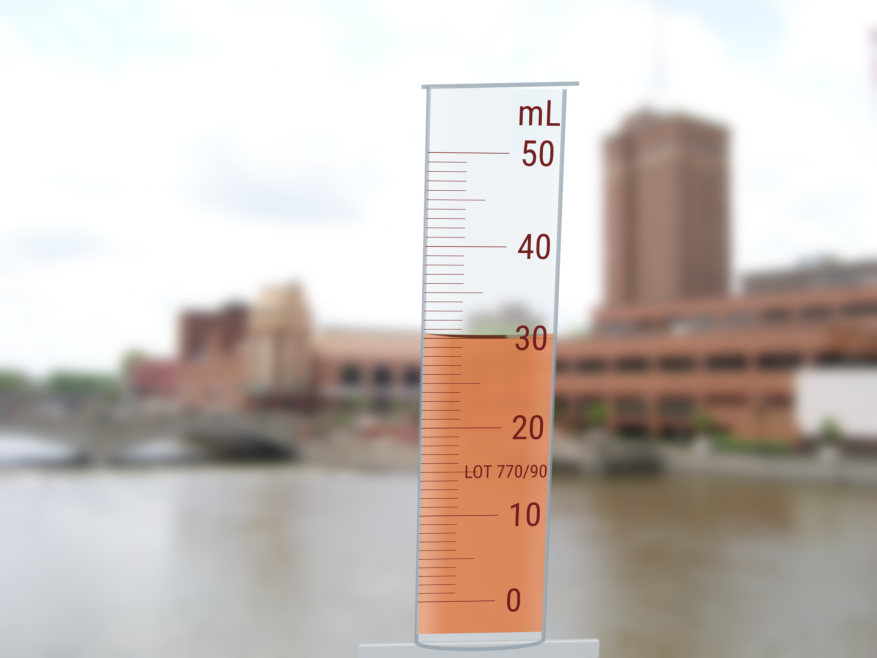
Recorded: {"value": 30, "unit": "mL"}
